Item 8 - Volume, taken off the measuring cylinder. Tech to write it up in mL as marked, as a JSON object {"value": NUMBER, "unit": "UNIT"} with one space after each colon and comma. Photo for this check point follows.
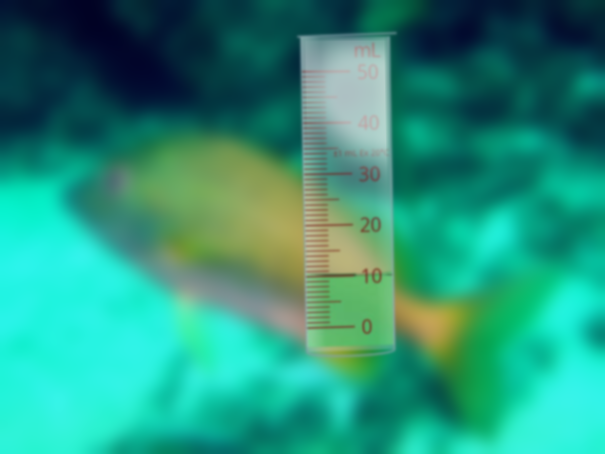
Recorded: {"value": 10, "unit": "mL"}
